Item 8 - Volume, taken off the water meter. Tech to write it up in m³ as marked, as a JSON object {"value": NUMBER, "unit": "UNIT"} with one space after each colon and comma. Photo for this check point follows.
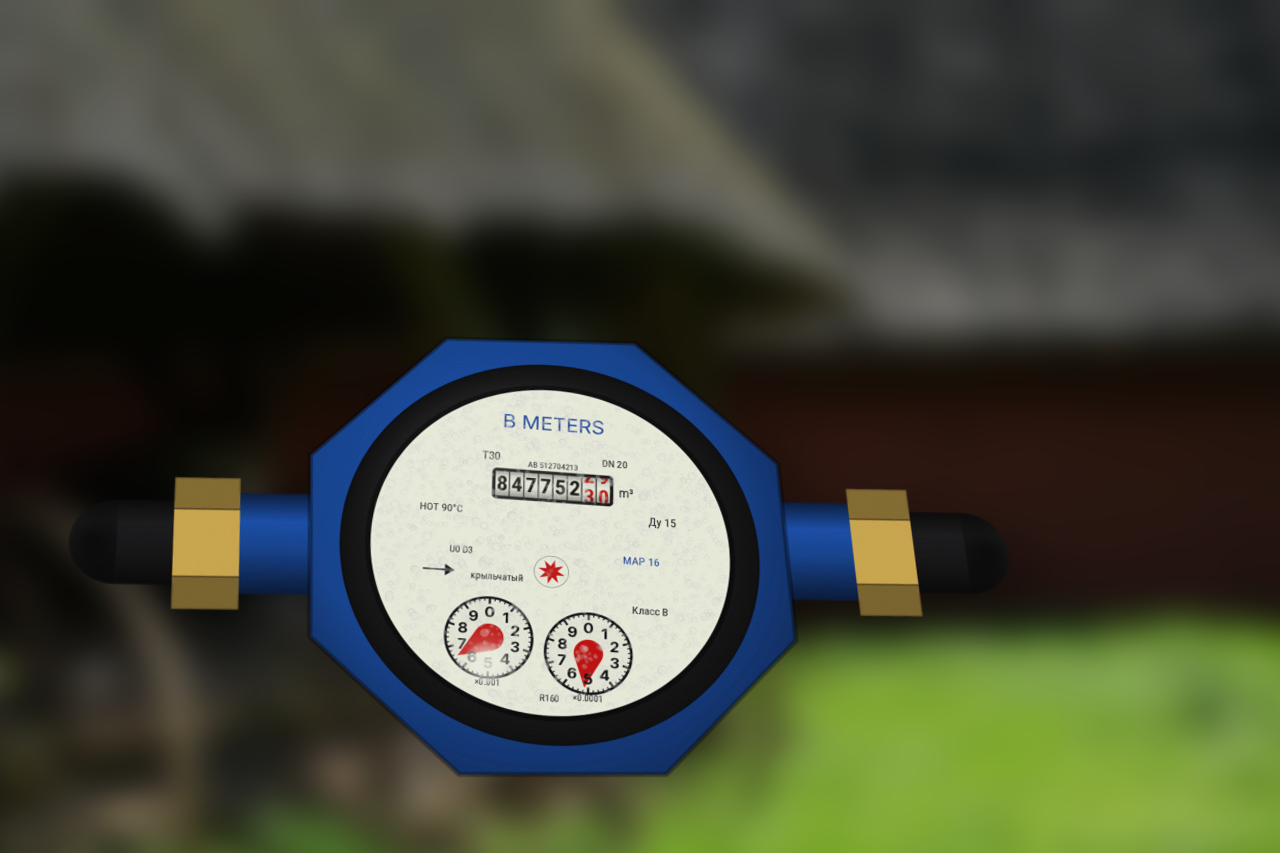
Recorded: {"value": 847752.2965, "unit": "m³"}
